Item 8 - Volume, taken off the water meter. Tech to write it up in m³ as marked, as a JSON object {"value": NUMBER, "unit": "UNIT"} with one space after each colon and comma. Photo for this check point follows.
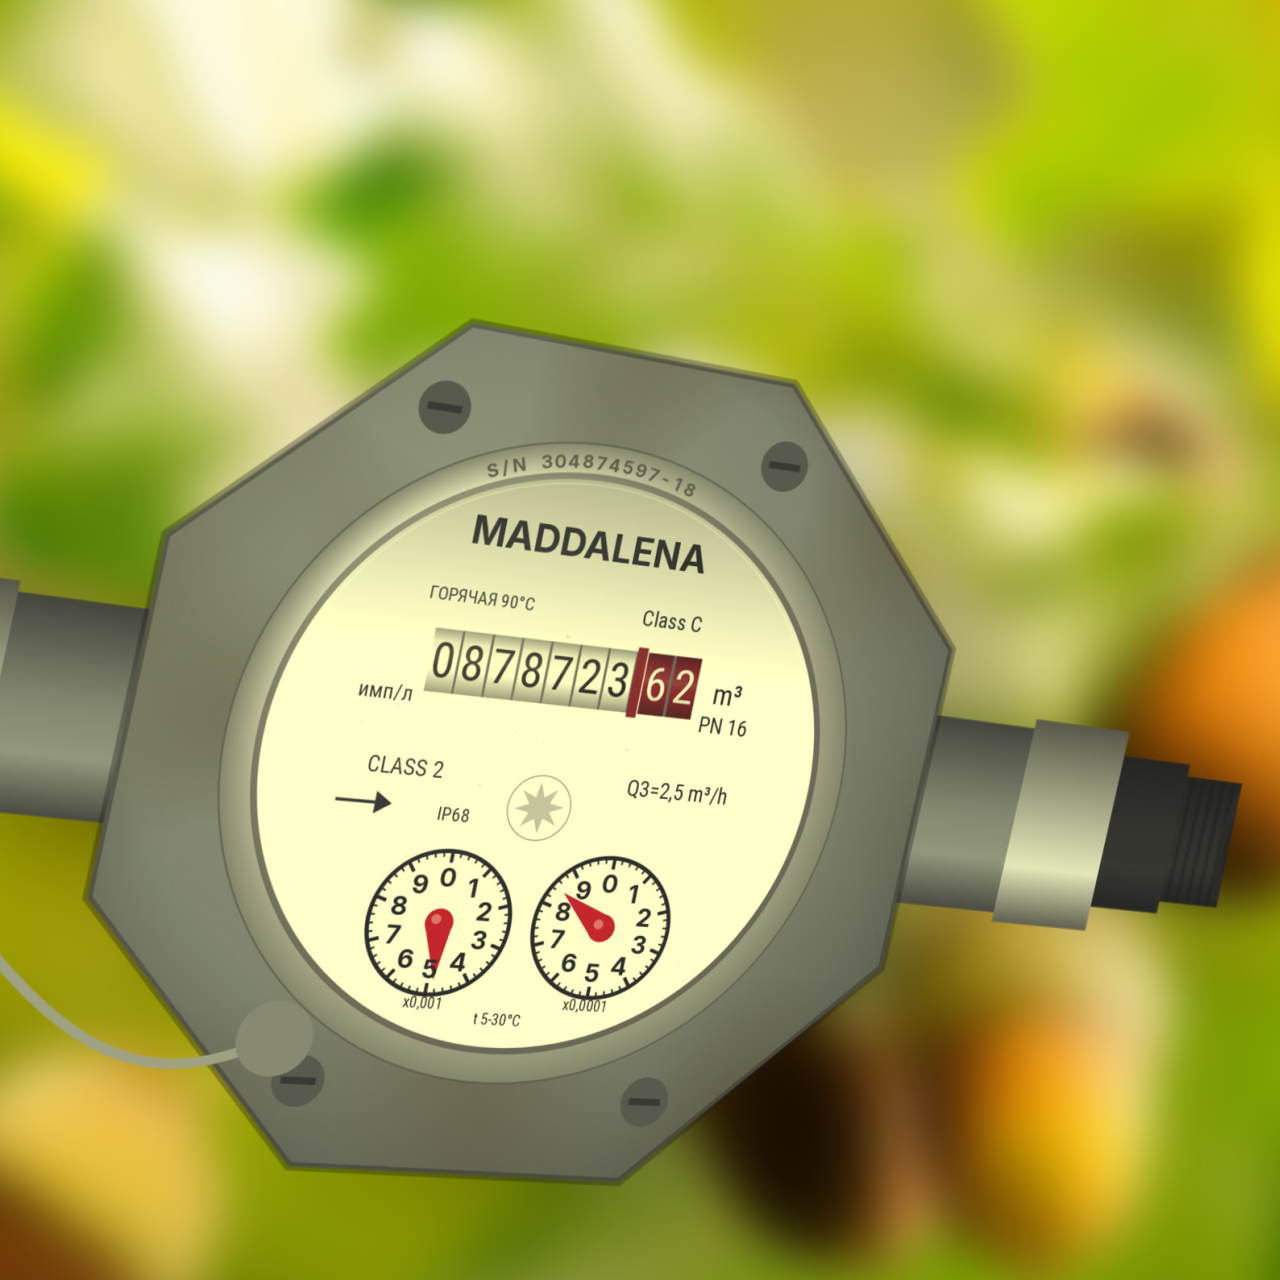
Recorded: {"value": 878723.6248, "unit": "m³"}
